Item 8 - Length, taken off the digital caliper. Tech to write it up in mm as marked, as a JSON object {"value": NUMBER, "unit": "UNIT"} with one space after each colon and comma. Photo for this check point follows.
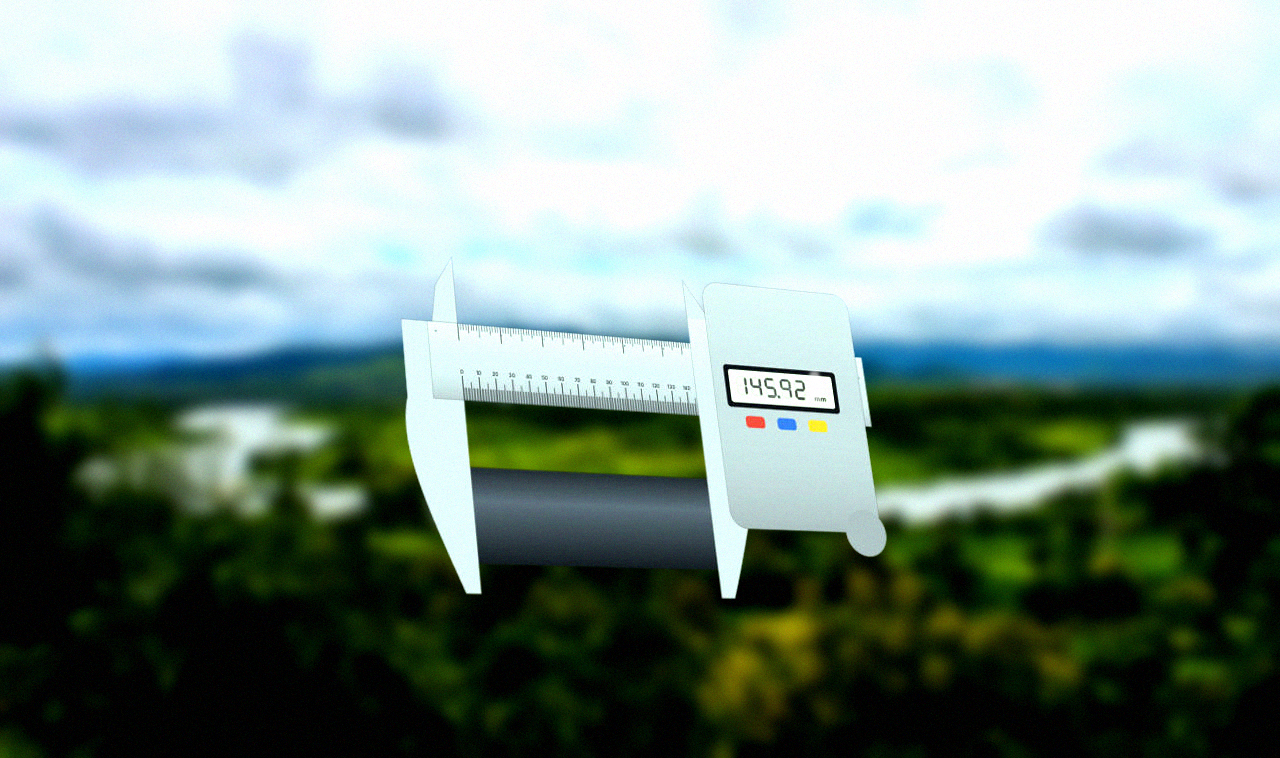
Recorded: {"value": 145.92, "unit": "mm"}
